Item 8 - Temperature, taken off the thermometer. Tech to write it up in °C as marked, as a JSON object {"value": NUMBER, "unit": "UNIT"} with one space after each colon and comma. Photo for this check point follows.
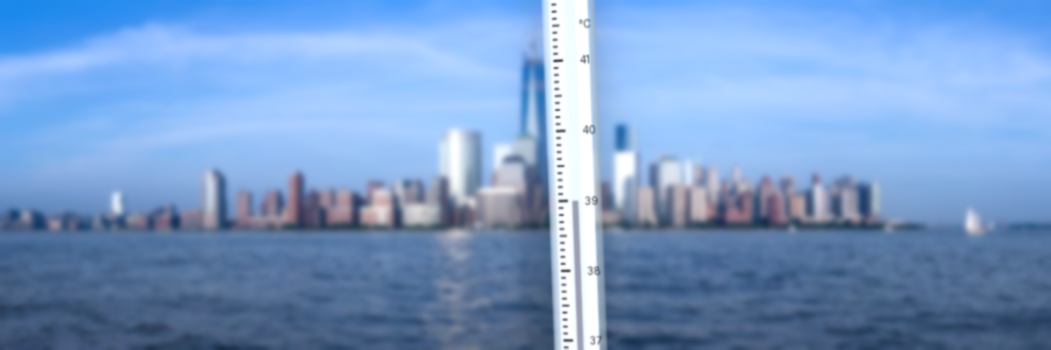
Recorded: {"value": 39, "unit": "°C"}
